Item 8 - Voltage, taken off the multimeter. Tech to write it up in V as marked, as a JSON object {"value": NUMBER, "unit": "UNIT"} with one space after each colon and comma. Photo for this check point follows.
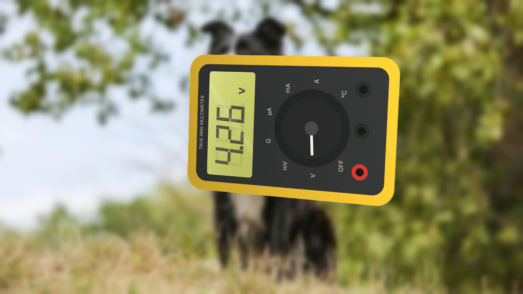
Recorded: {"value": 4.26, "unit": "V"}
